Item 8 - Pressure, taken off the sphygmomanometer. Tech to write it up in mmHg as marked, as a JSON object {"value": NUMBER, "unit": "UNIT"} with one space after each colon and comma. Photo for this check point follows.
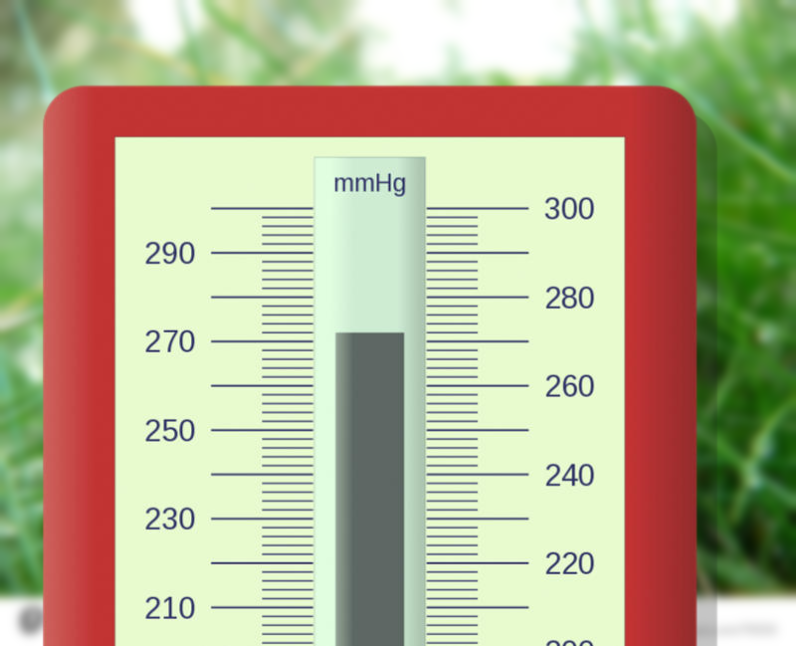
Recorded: {"value": 272, "unit": "mmHg"}
